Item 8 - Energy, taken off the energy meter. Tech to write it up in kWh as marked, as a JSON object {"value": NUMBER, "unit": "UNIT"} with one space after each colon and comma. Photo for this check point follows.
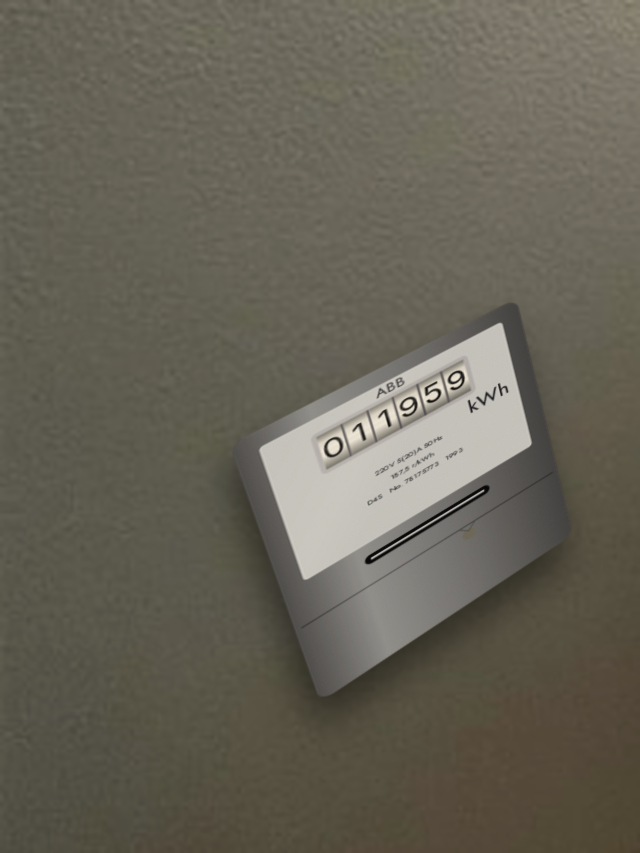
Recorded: {"value": 11959, "unit": "kWh"}
